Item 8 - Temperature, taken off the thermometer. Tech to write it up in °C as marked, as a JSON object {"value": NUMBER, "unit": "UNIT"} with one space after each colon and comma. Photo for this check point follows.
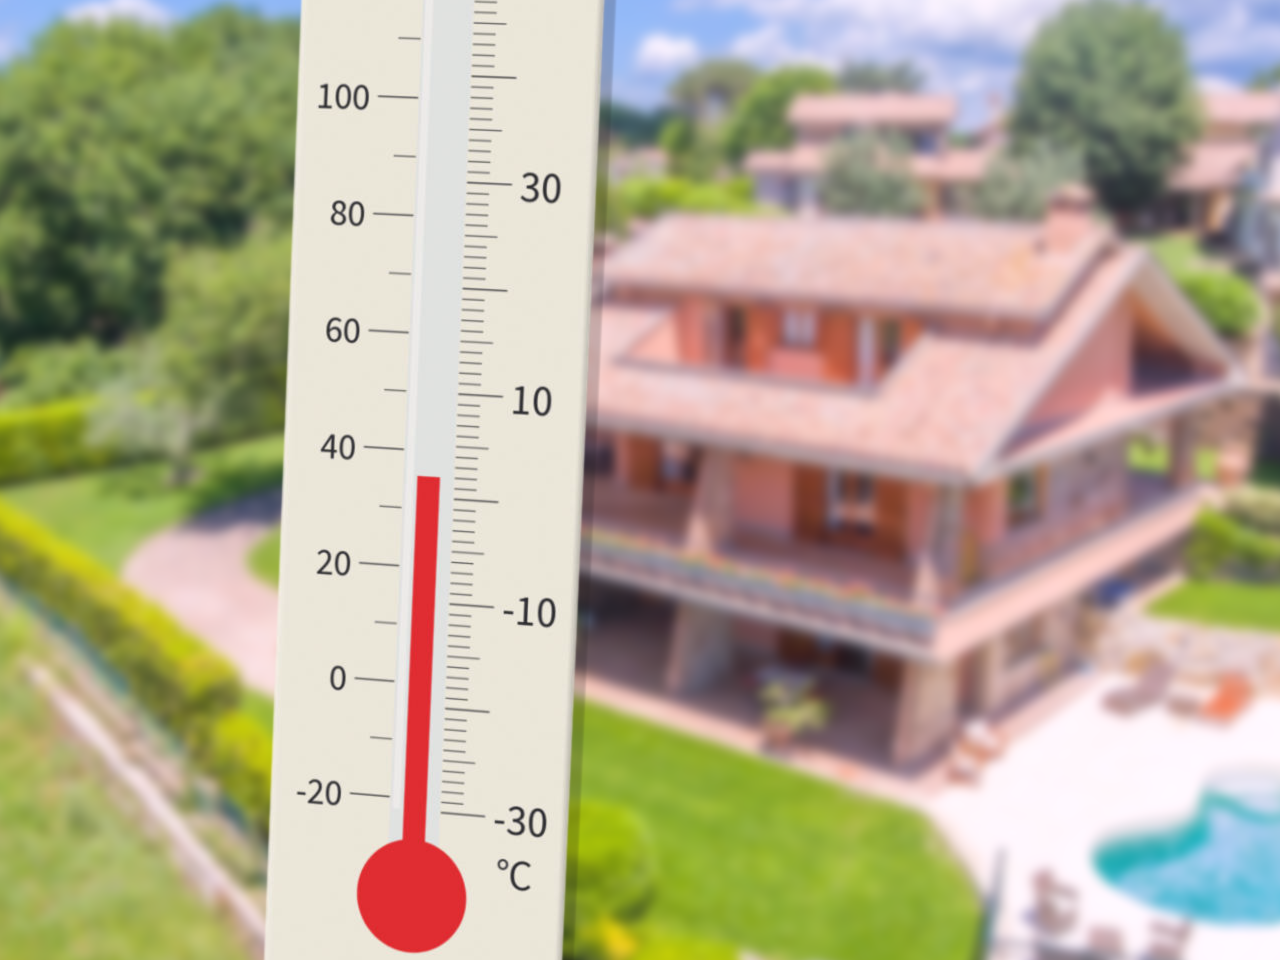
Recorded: {"value": 2, "unit": "°C"}
